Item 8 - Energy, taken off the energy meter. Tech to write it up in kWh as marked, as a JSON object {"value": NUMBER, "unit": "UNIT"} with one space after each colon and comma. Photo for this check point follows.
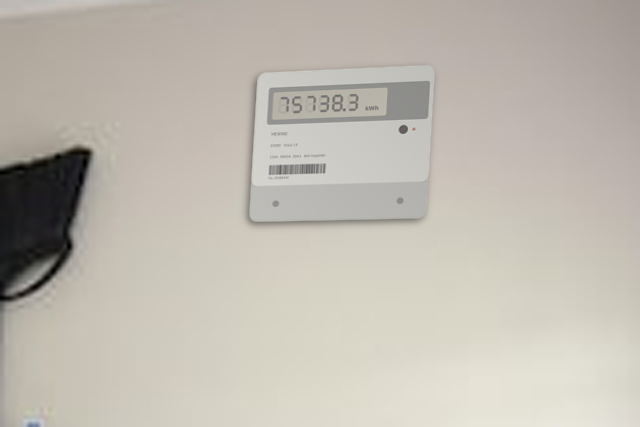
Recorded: {"value": 75738.3, "unit": "kWh"}
